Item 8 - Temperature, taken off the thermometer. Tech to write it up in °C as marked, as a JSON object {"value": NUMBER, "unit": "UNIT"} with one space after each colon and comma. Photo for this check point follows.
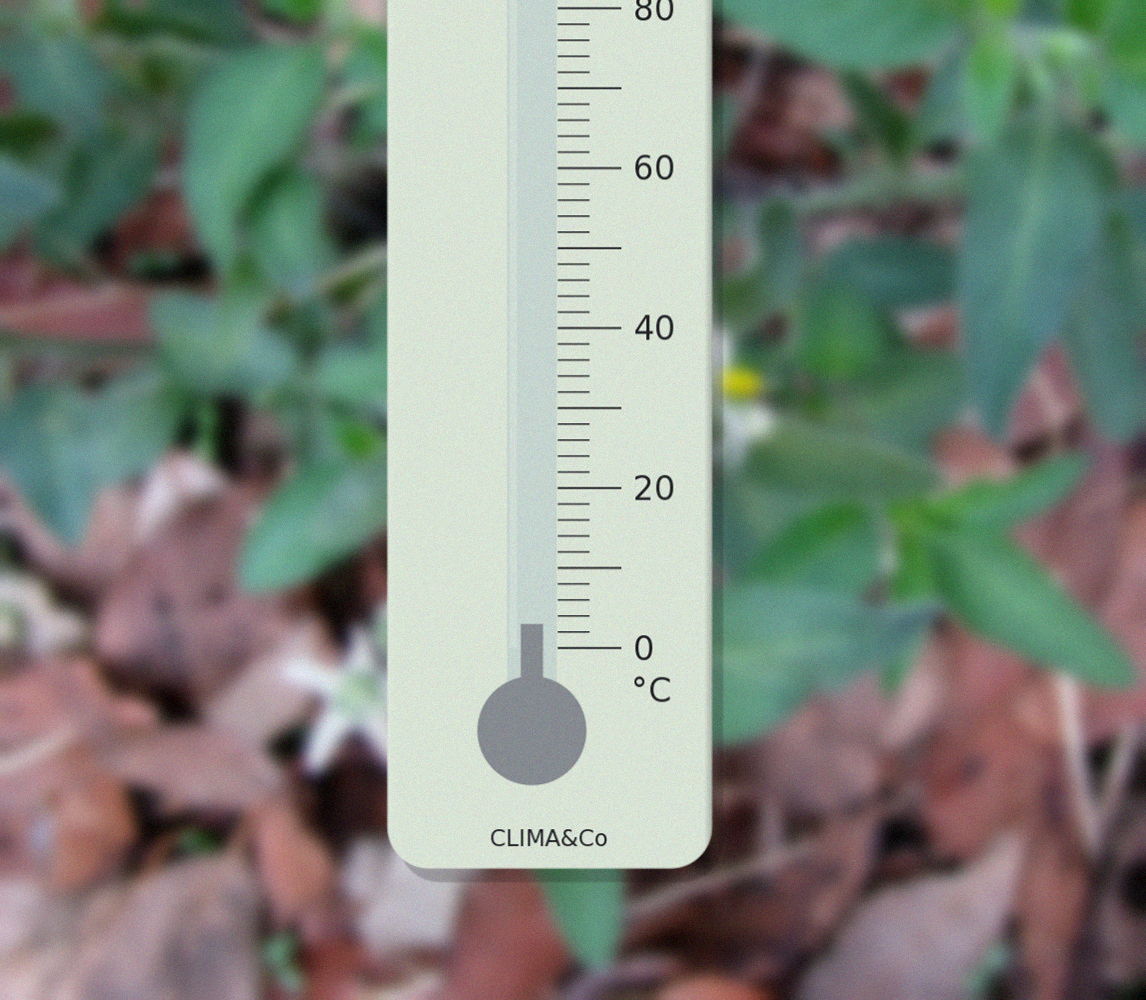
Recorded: {"value": 3, "unit": "°C"}
